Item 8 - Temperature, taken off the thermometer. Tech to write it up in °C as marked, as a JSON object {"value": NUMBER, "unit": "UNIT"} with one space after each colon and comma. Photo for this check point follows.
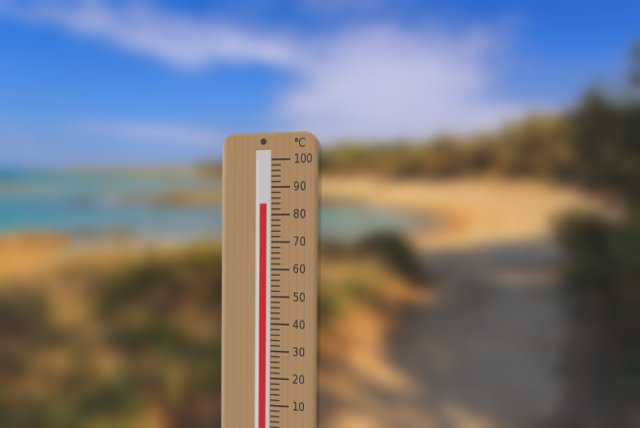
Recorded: {"value": 84, "unit": "°C"}
